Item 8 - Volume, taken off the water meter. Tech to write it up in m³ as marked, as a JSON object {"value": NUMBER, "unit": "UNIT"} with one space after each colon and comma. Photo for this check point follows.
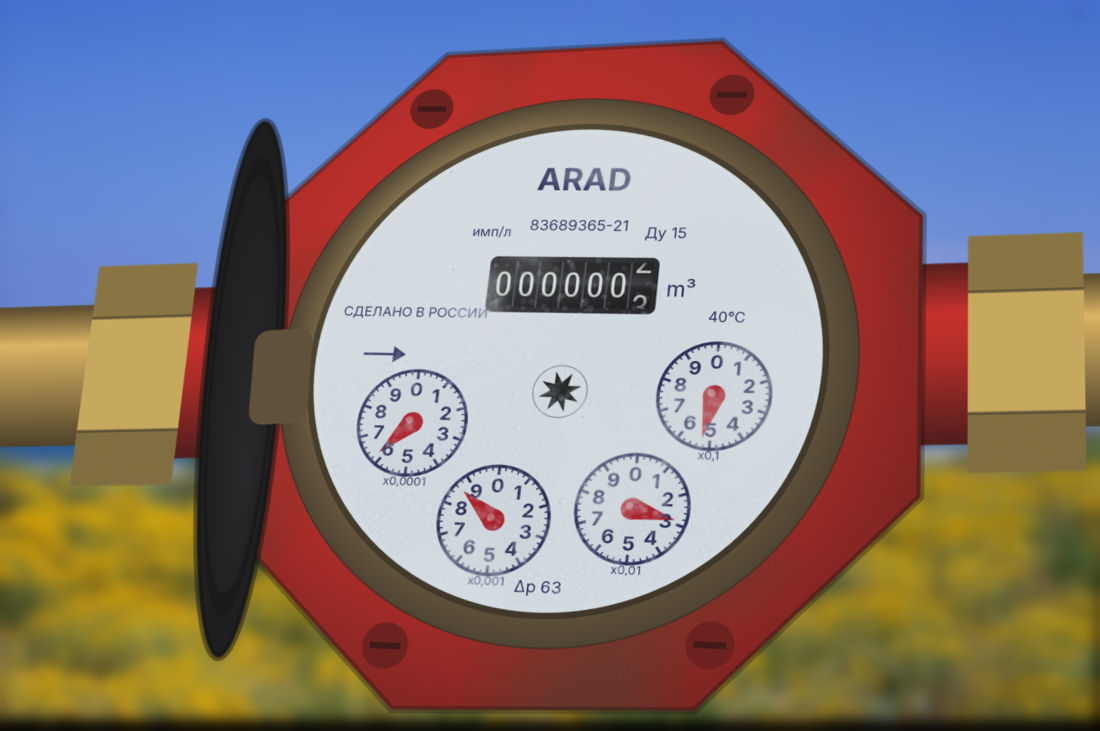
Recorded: {"value": 2.5286, "unit": "m³"}
